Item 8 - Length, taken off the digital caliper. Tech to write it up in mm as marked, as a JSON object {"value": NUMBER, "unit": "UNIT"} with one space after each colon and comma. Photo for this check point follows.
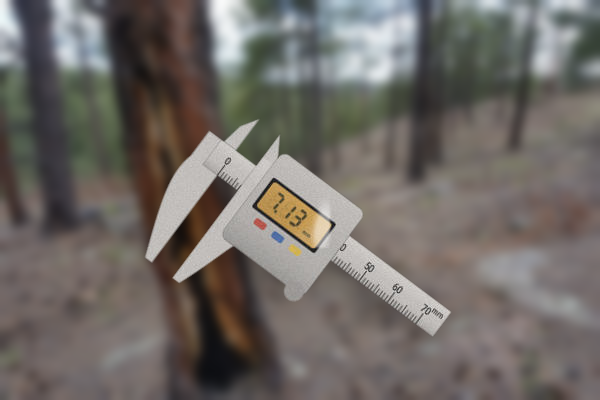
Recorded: {"value": 7.13, "unit": "mm"}
